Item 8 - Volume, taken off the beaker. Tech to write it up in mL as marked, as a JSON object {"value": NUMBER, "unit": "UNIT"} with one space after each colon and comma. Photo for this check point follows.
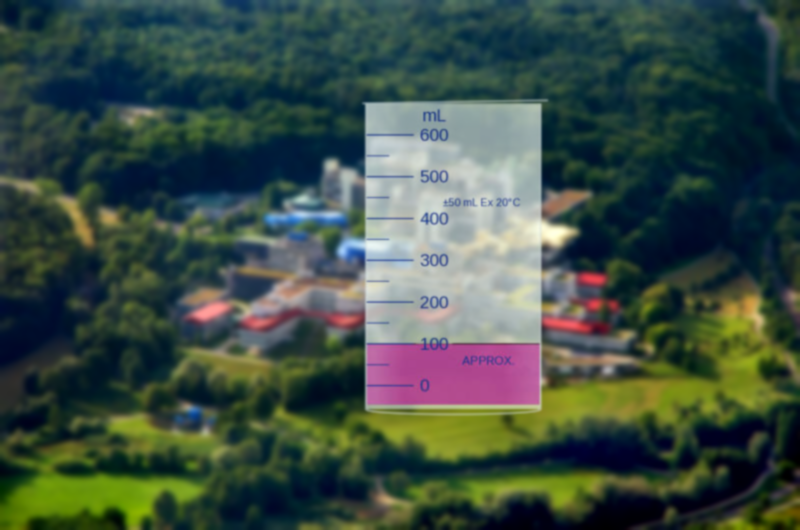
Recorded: {"value": 100, "unit": "mL"}
